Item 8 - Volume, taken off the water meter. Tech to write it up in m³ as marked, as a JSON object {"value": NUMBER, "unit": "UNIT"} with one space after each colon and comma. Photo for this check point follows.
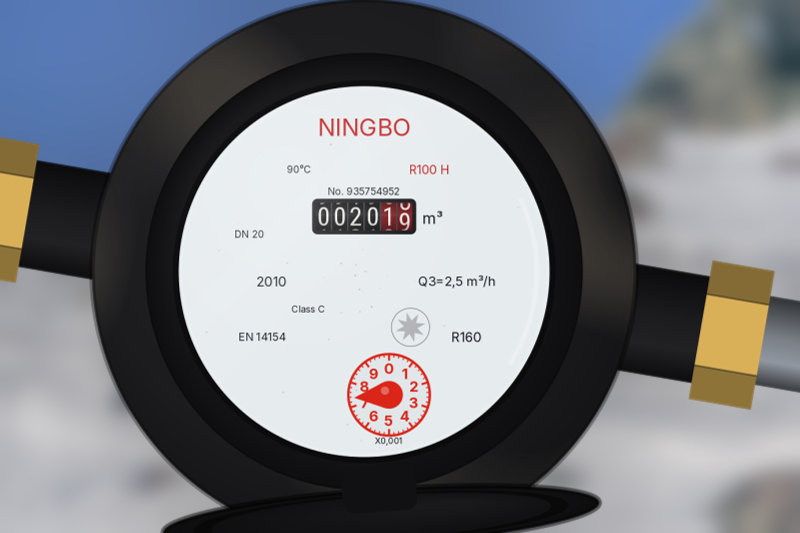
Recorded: {"value": 20.187, "unit": "m³"}
